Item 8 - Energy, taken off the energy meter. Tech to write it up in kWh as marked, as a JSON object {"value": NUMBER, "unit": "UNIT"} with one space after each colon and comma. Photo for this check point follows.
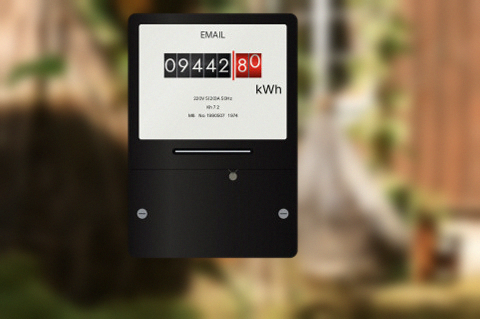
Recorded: {"value": 9442.80, "unit": "kWh"}
